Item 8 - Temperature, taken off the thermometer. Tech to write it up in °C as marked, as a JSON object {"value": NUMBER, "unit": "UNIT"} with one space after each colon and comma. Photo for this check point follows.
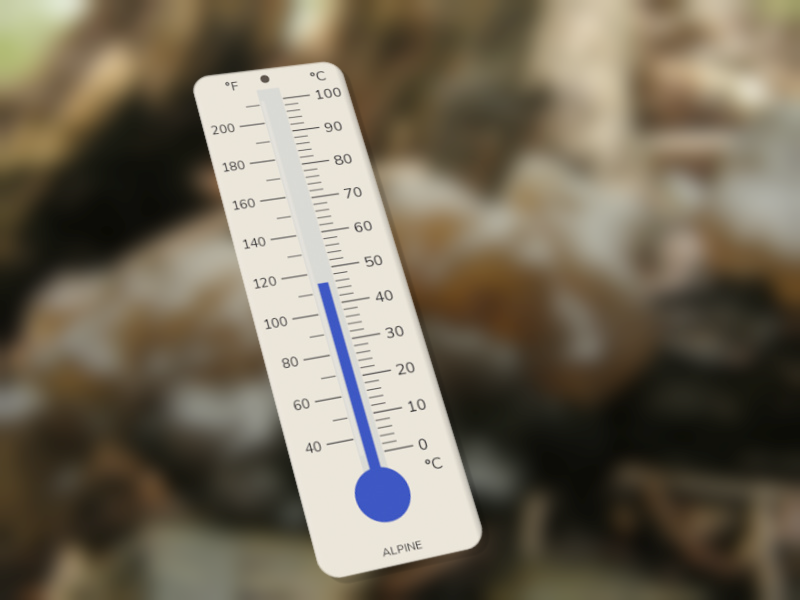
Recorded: {"value": 46, "unit": "°C"}
